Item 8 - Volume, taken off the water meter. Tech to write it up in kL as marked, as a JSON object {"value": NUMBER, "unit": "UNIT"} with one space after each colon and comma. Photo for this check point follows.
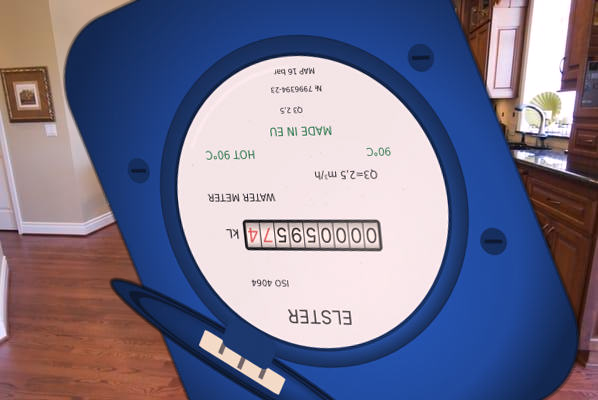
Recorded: {"value": 595.74, "unit": "kL"}
